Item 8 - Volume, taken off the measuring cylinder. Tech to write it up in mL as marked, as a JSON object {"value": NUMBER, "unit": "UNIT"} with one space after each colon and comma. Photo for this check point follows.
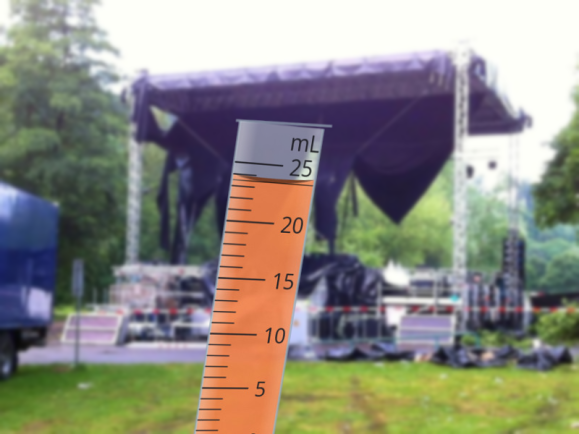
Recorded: {"value": 23.5, "unit": "mL"}
